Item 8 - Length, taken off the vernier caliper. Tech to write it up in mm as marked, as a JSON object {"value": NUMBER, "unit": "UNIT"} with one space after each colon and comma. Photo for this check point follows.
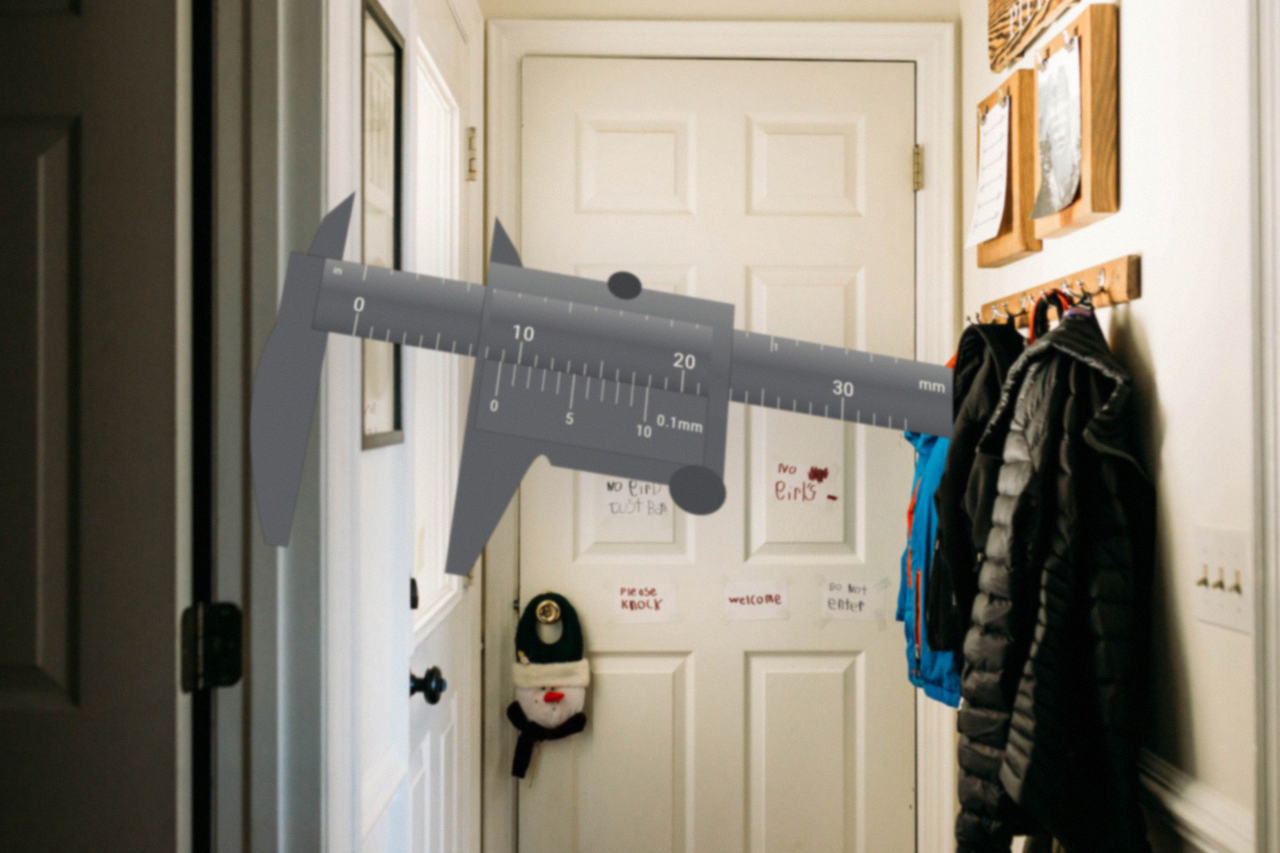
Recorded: {"value": 8.9, "unit": "mm"}
